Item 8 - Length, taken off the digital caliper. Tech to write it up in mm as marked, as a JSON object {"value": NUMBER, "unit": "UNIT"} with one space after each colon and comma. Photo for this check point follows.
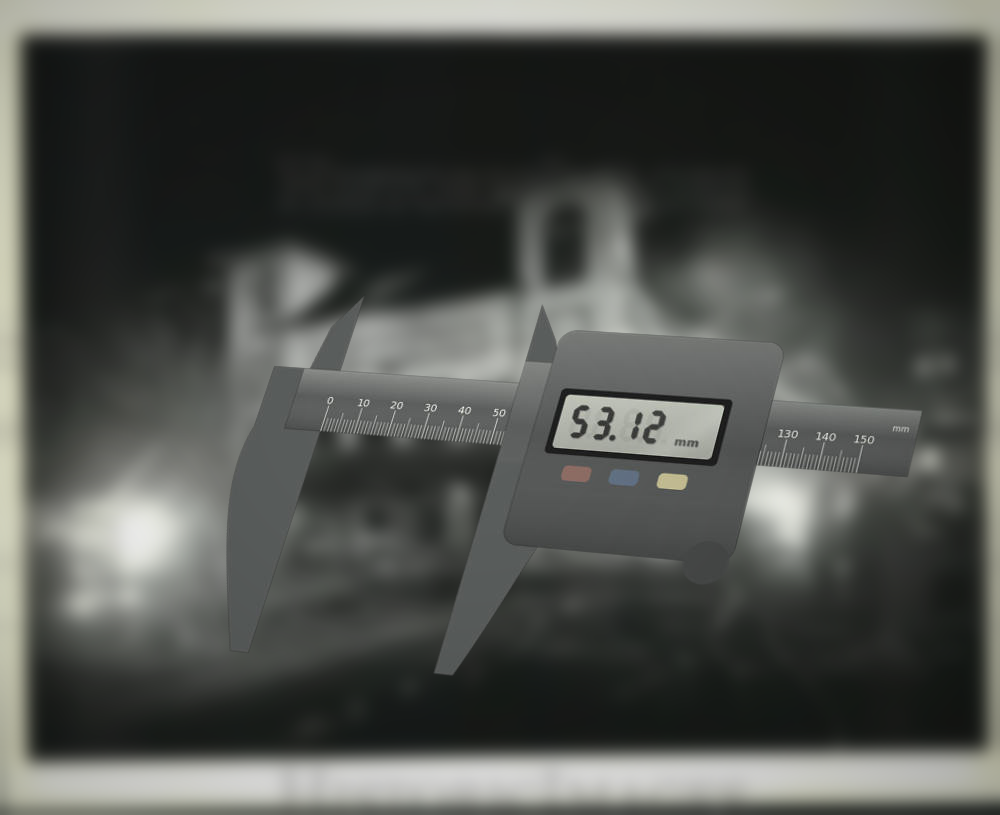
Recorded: {"value": 53.12, "unit": "mm"}
